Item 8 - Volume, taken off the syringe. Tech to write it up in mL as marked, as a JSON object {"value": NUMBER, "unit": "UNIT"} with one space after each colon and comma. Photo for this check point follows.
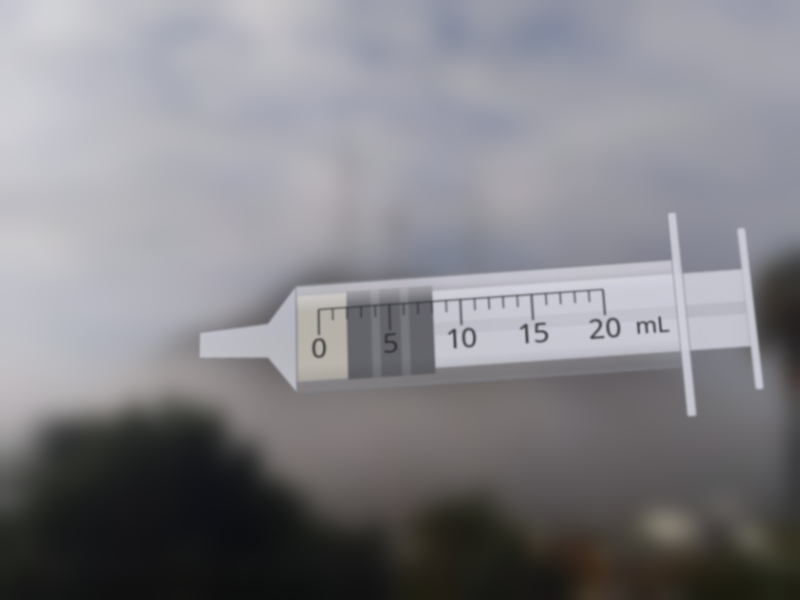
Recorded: {"value": 2, "unit": "mL"}
